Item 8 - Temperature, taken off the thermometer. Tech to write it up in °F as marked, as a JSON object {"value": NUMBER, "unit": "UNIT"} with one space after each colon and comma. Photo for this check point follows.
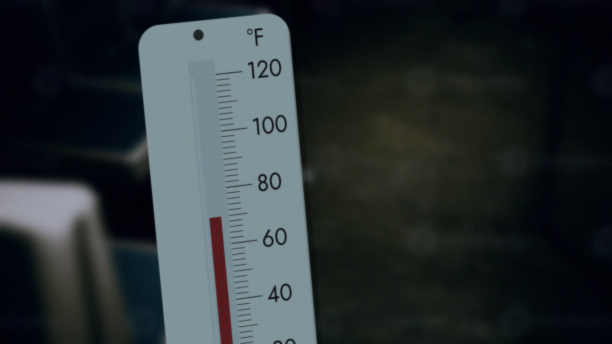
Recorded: {"value": 70, "unit": "°F"}
